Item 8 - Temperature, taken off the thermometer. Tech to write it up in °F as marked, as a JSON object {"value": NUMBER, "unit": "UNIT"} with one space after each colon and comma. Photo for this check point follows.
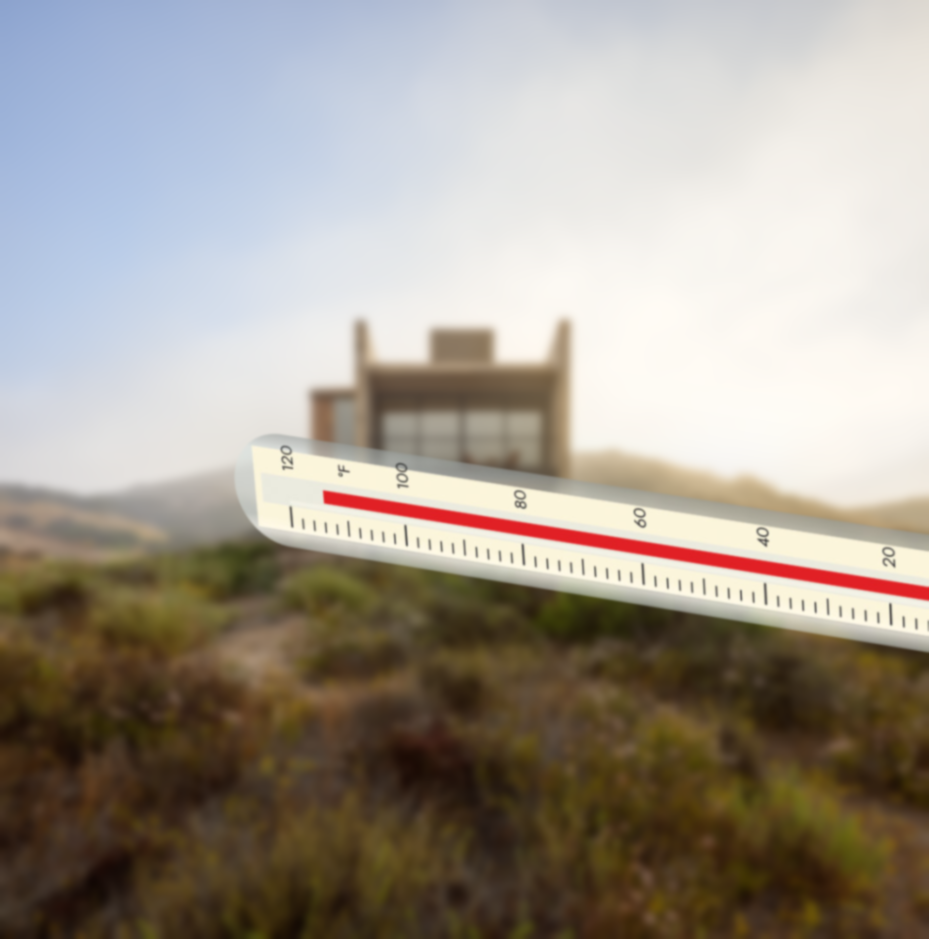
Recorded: {"value": 114, "unit": "°F"}
